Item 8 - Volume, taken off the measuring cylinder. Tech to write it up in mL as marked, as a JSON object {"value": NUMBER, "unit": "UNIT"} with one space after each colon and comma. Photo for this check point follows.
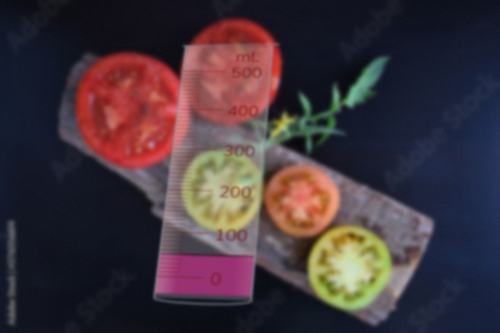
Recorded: {"value": 50, "unit": "mL"}
